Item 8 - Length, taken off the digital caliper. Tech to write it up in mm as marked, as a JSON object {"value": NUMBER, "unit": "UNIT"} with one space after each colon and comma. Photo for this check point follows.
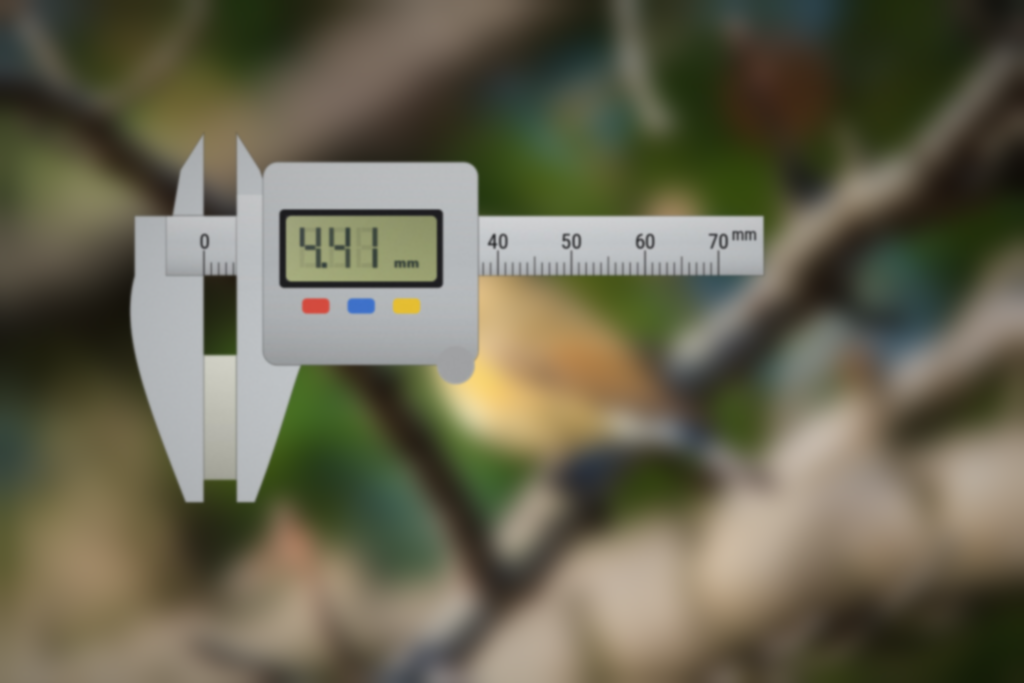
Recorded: {"value": 4.41, "unit": "mm"}
